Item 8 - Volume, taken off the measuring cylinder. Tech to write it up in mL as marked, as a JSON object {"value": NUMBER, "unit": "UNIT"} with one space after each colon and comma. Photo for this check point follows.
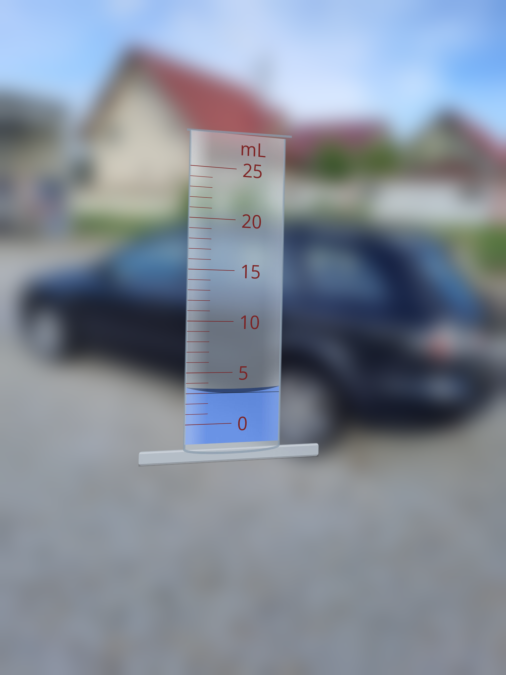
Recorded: {"value": 3, "unit": "mL"}
